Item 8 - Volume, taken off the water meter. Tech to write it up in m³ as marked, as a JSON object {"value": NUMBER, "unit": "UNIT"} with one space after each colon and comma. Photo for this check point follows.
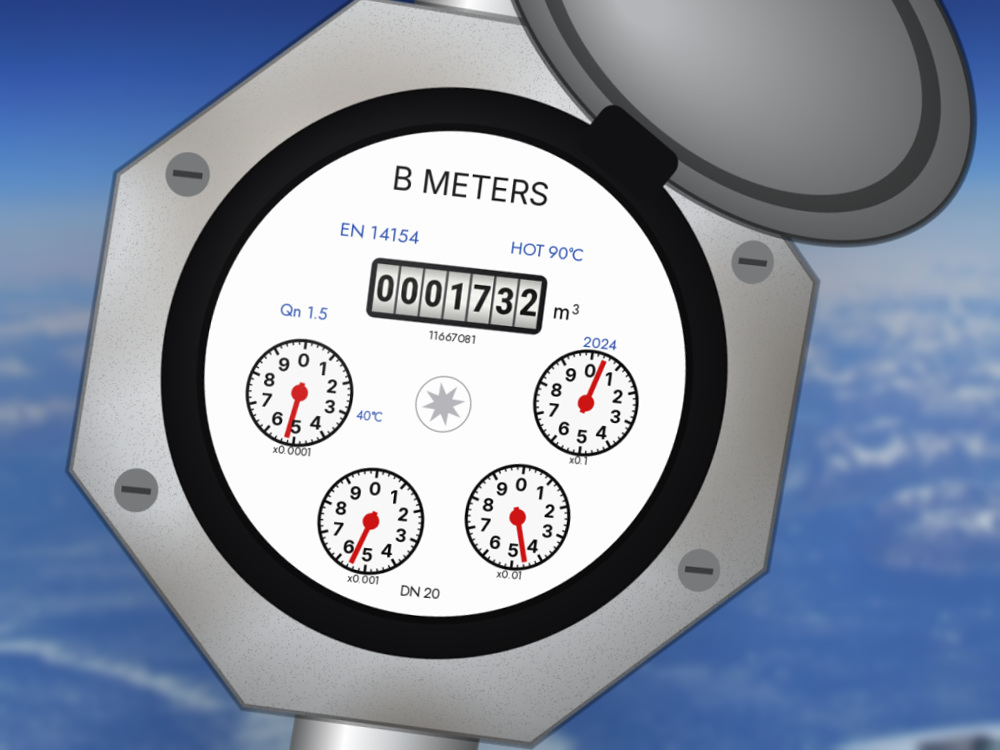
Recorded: {"value": 1732.0455, "unit": "m³"}
